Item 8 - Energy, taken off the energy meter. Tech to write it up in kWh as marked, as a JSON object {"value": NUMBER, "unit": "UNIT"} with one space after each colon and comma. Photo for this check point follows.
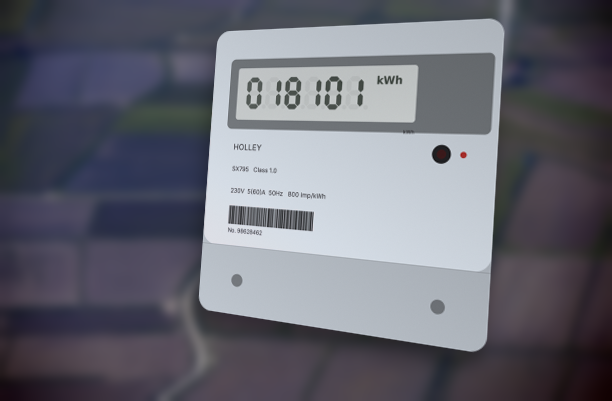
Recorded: {"value": 18101, "unit": "kWh"}
